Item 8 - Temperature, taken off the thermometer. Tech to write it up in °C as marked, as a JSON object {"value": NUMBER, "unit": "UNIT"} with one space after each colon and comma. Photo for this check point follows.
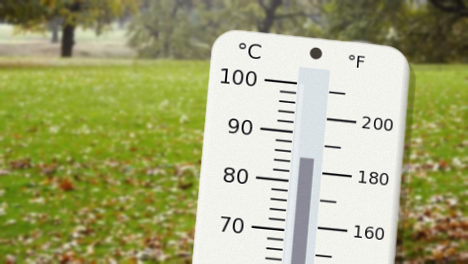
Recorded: {"value": 85, "unit": "°C"}
